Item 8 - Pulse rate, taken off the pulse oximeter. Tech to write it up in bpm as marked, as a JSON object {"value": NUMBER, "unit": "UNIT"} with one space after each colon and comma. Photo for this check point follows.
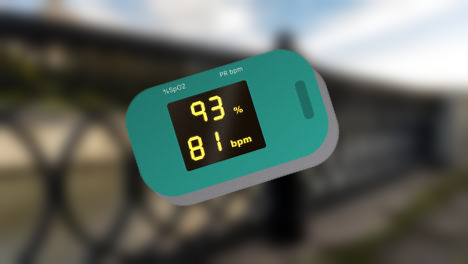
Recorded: {"value": 81, "unit": "bpm"}
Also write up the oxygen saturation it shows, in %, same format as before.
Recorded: {"value": 93, "unit": "%"}
